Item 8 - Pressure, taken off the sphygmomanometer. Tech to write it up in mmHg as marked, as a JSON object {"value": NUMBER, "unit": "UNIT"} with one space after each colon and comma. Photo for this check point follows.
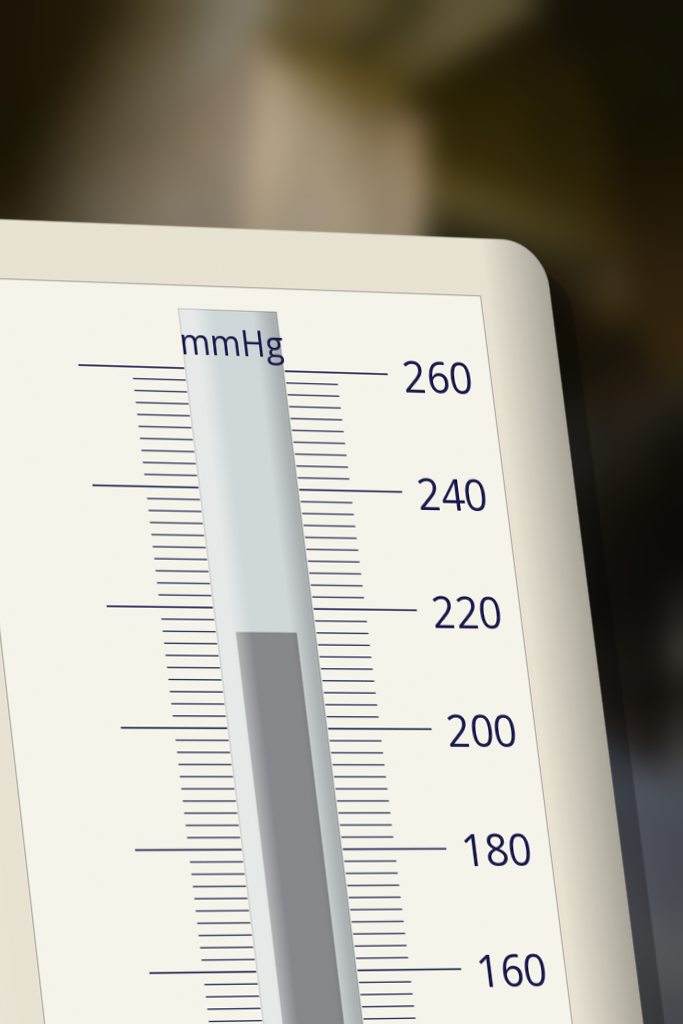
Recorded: {"value": 216, "unit": "mmHg"}
